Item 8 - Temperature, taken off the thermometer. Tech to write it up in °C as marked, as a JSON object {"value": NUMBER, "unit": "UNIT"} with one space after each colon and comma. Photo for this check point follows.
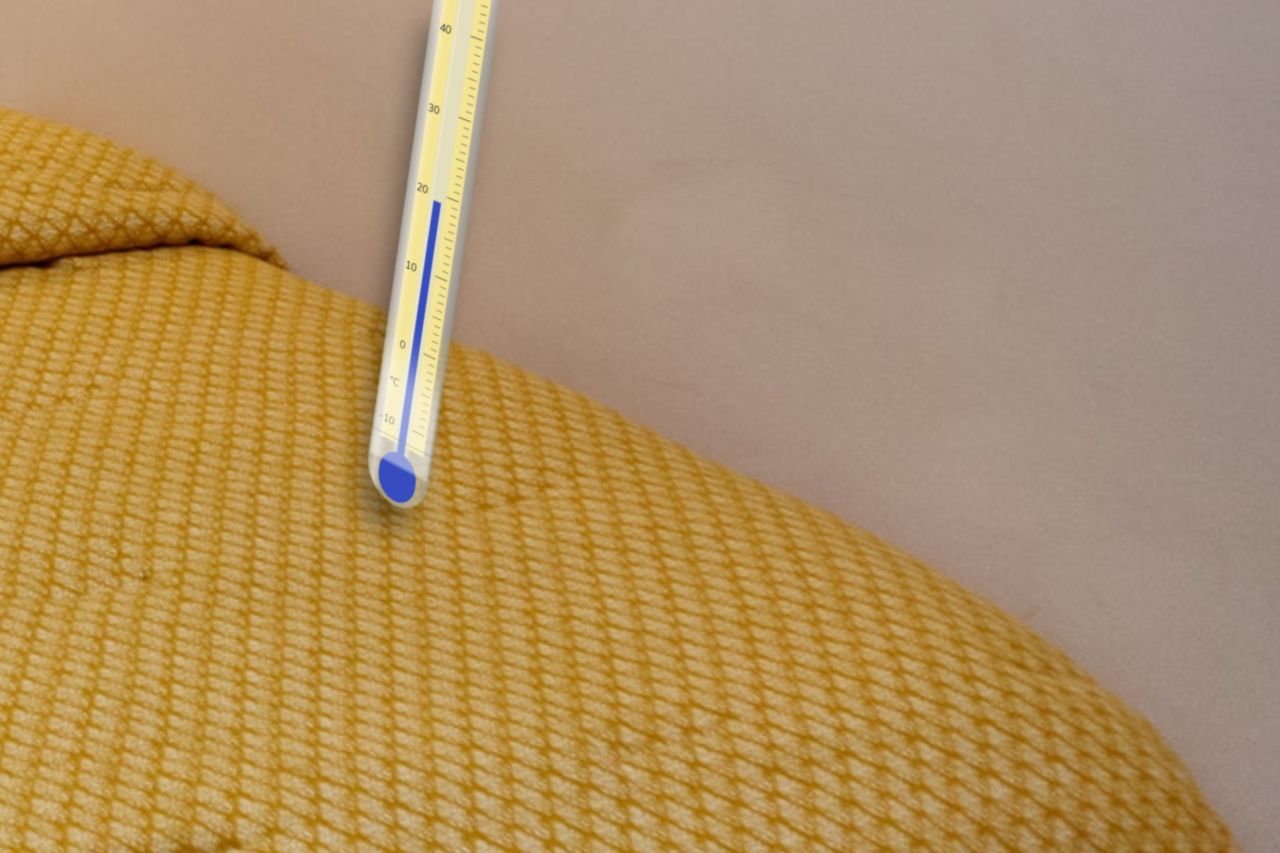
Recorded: {"value": 19, "unit": "°C"}
